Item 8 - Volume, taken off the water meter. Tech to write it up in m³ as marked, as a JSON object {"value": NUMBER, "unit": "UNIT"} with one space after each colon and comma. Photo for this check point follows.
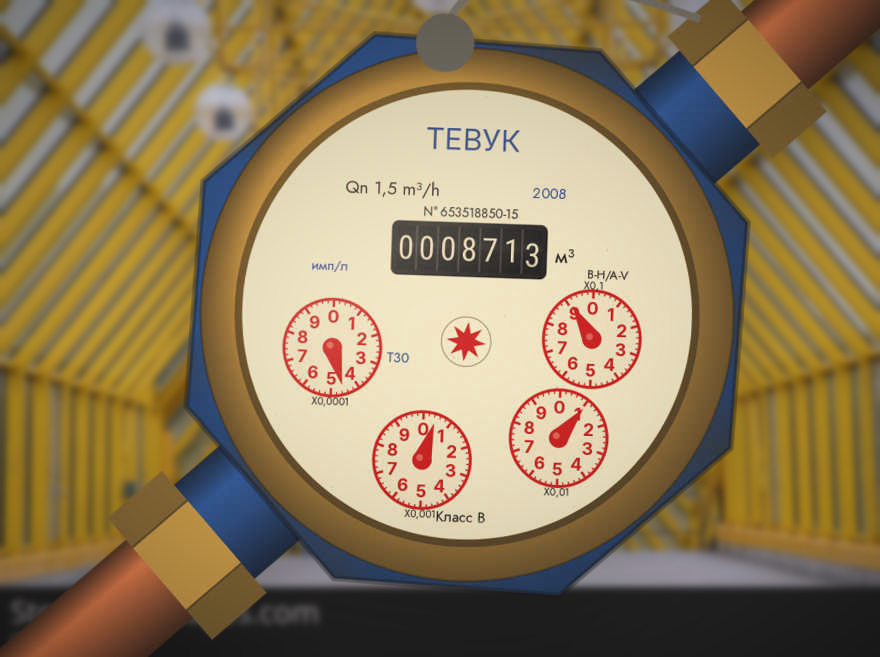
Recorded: {"value": 8712.9104, "unit": "m³"}
